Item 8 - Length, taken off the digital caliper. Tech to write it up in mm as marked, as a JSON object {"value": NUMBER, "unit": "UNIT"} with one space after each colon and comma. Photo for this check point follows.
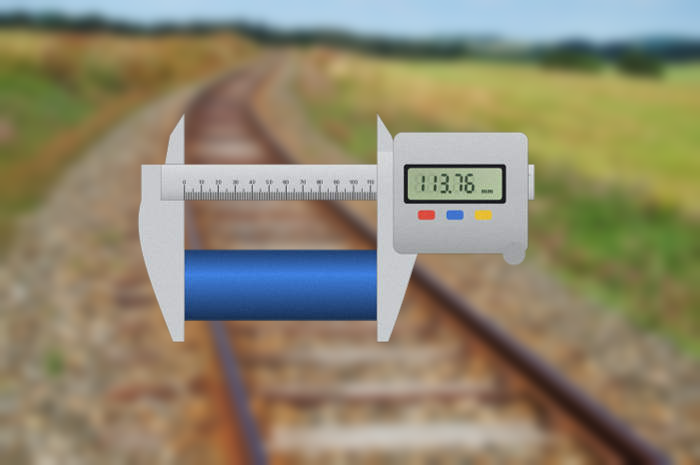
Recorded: {"value": 113.76, "unit": "mm"}
